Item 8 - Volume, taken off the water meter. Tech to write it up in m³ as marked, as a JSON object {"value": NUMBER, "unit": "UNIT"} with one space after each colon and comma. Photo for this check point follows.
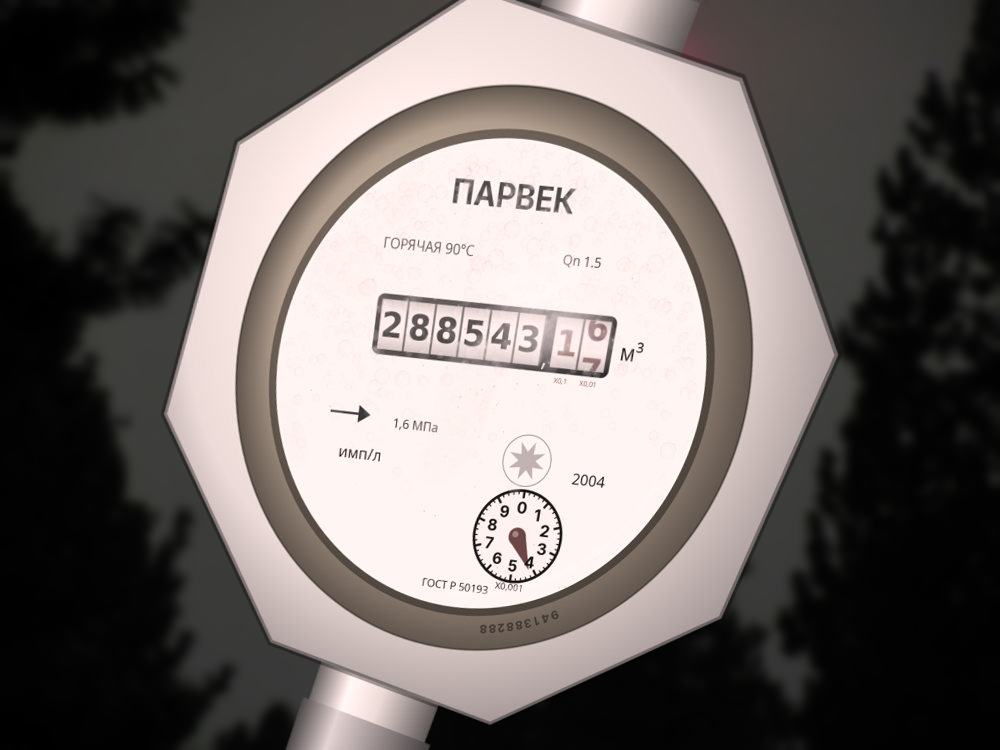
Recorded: {"value": 288543.164, "unit": "m³"}
